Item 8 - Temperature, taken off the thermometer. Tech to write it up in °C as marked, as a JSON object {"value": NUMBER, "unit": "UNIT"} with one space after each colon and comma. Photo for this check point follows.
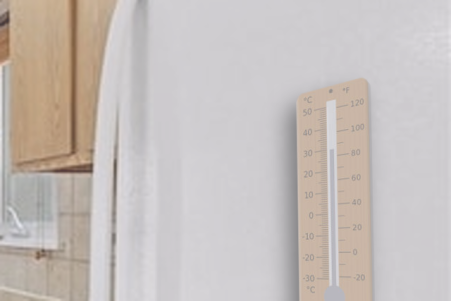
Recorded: {"value": 30, "unit": "°C"}
